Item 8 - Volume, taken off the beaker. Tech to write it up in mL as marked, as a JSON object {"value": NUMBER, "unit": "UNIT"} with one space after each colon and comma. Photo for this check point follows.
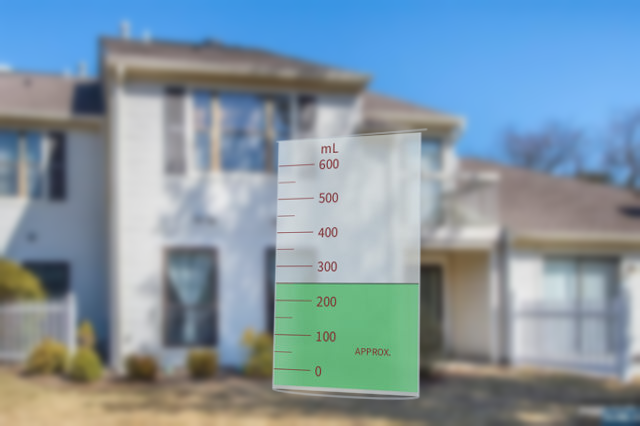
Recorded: {"value": 250, "unit": "mL"}
